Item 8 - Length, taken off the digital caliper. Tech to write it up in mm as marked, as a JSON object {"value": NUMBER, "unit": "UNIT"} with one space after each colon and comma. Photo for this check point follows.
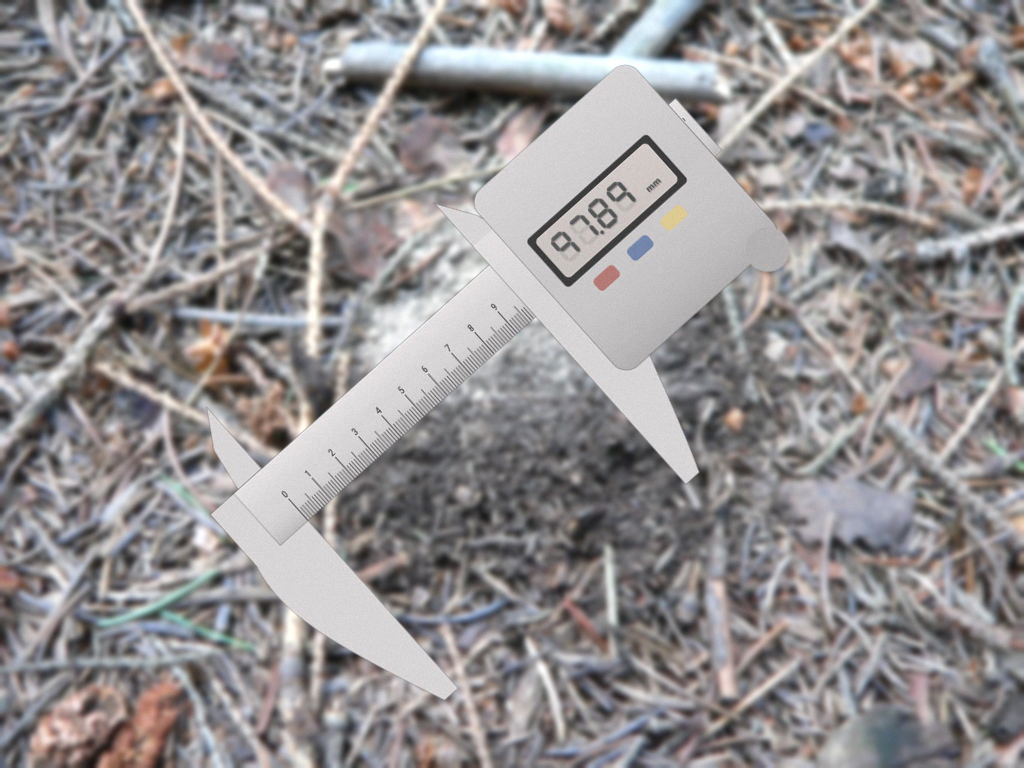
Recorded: {"value": 97.89, "unit": "mm"}
